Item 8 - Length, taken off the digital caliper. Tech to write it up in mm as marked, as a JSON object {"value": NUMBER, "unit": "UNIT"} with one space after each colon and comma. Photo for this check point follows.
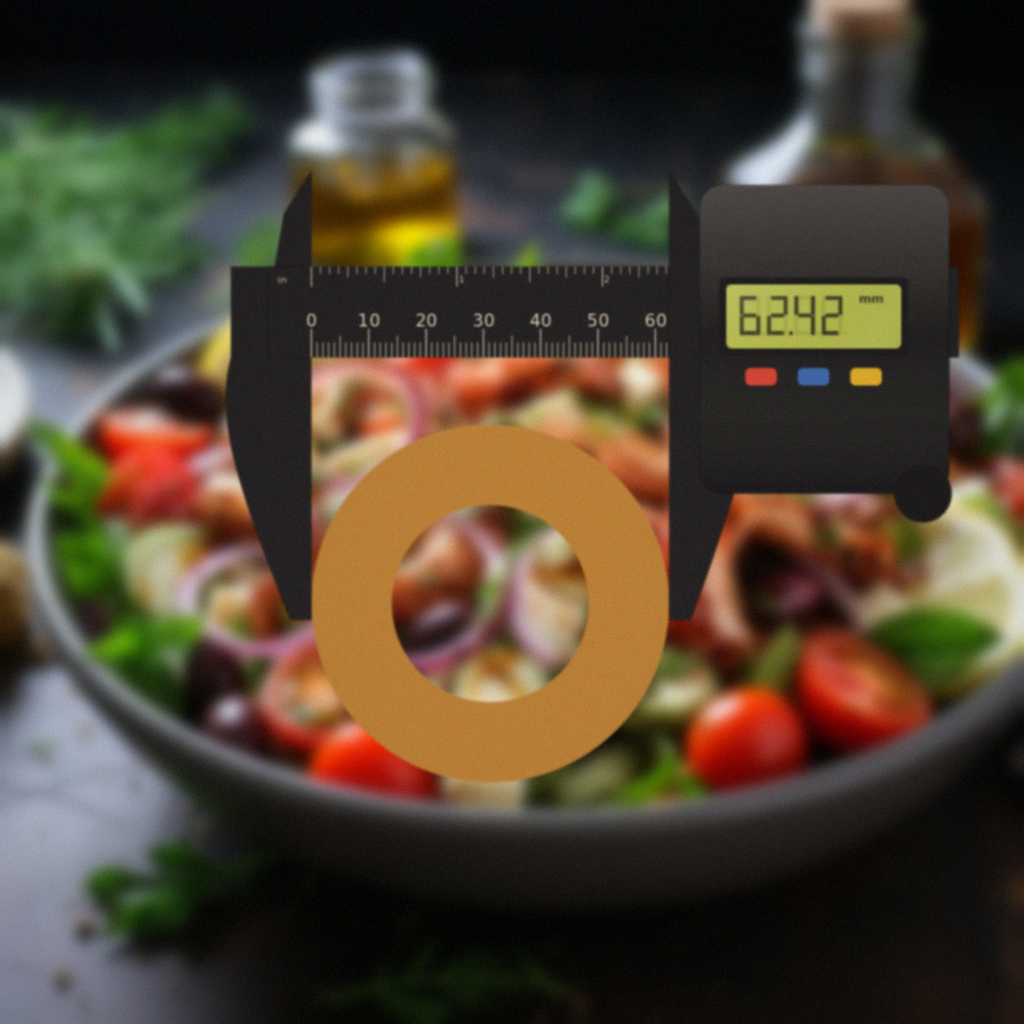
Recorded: {"value": 62.42, "unit": "mm"}
